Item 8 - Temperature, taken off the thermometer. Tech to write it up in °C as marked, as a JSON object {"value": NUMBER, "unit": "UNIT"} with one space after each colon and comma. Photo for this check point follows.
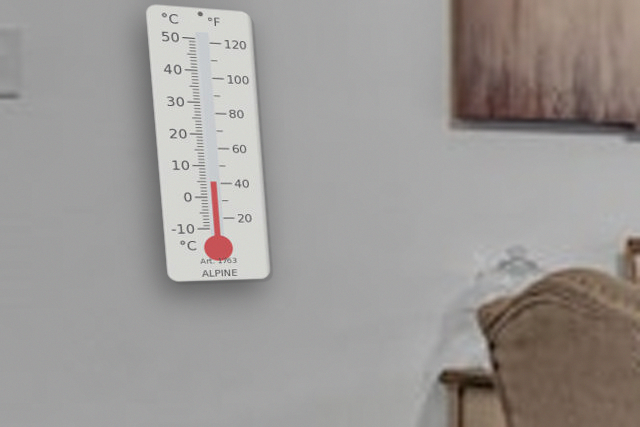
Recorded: {"value": 5, "unit": "°C"}
